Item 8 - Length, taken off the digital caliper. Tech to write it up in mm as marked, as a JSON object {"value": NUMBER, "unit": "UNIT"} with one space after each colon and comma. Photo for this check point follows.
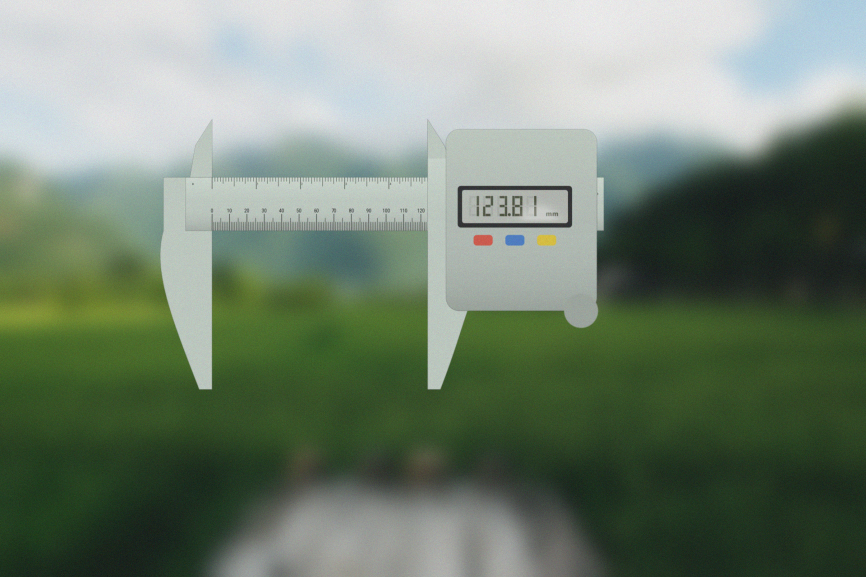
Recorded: {"value": 123.81, "unit": "mm"}
